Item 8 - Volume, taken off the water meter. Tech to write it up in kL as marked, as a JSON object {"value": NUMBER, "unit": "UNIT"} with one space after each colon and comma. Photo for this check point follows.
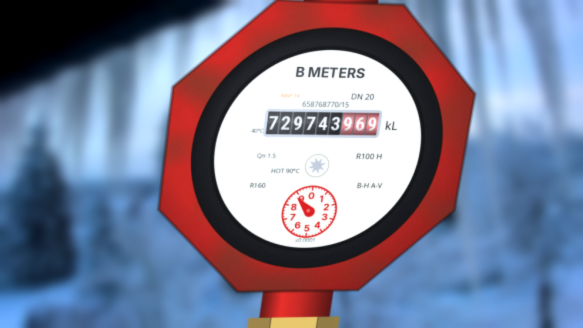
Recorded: {"value": 729743.9698, "unit": "kL"}
